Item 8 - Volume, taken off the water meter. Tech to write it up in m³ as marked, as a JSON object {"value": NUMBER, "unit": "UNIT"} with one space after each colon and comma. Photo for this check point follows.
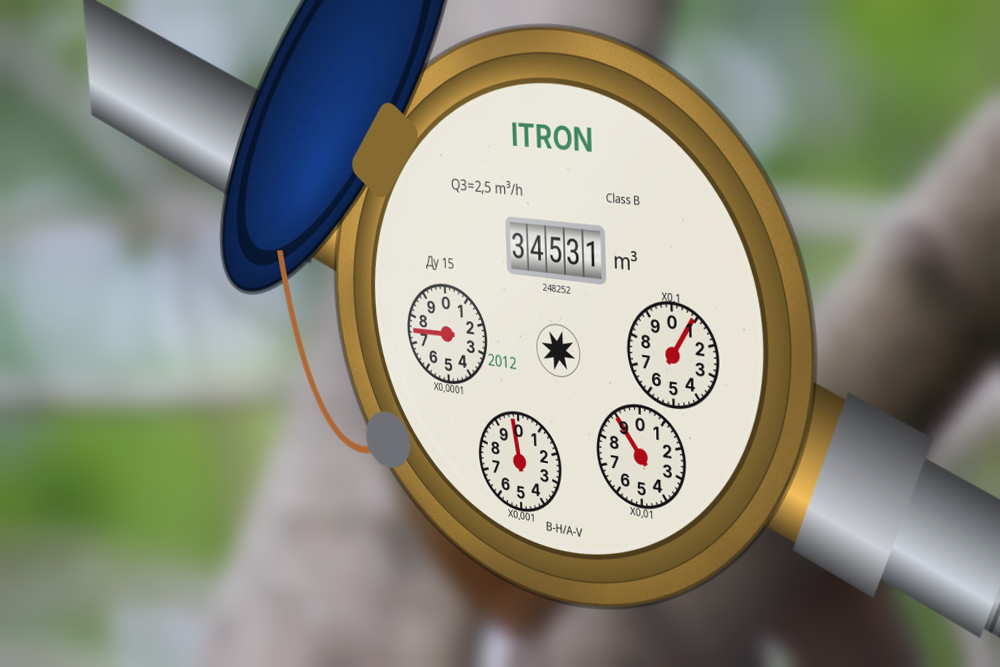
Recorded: {"value": 34531.0897, "unit": "m³"}
